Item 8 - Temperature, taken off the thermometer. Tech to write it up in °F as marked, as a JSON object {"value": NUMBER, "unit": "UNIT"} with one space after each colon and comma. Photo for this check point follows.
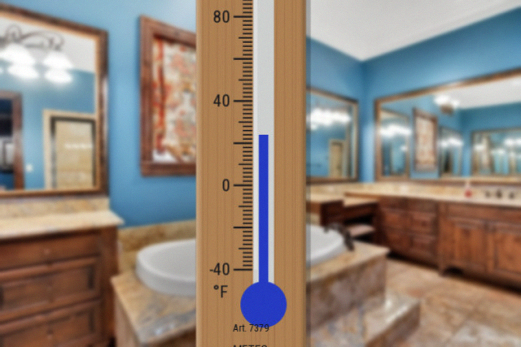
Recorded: {"value": 24, "unit": "°F"}
